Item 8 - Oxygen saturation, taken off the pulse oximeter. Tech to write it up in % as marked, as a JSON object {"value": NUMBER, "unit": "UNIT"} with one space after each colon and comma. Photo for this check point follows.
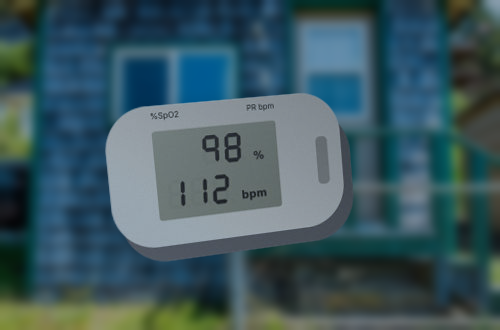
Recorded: {"value": 98, "unit": "%"}
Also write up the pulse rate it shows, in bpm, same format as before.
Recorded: {"value": 112, "unit": "bpm"}
